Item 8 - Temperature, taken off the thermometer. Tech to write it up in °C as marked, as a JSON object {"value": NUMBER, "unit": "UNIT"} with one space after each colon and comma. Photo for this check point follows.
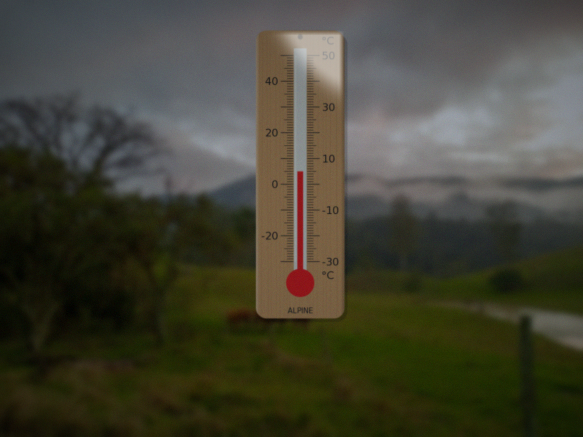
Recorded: {"value": 5, "unit": "°C"}
